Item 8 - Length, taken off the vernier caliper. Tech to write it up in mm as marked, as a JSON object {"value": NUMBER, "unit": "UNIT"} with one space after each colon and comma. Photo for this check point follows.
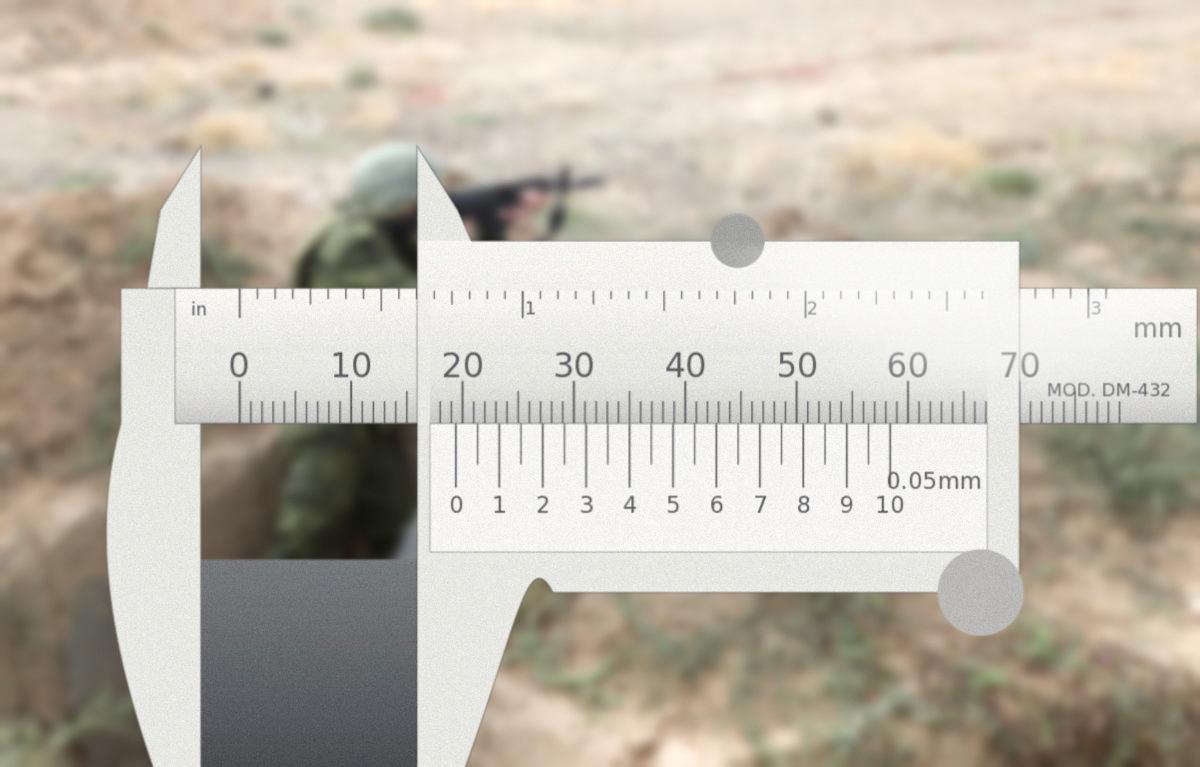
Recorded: {"value": 19.4, "unit": "mm"}
